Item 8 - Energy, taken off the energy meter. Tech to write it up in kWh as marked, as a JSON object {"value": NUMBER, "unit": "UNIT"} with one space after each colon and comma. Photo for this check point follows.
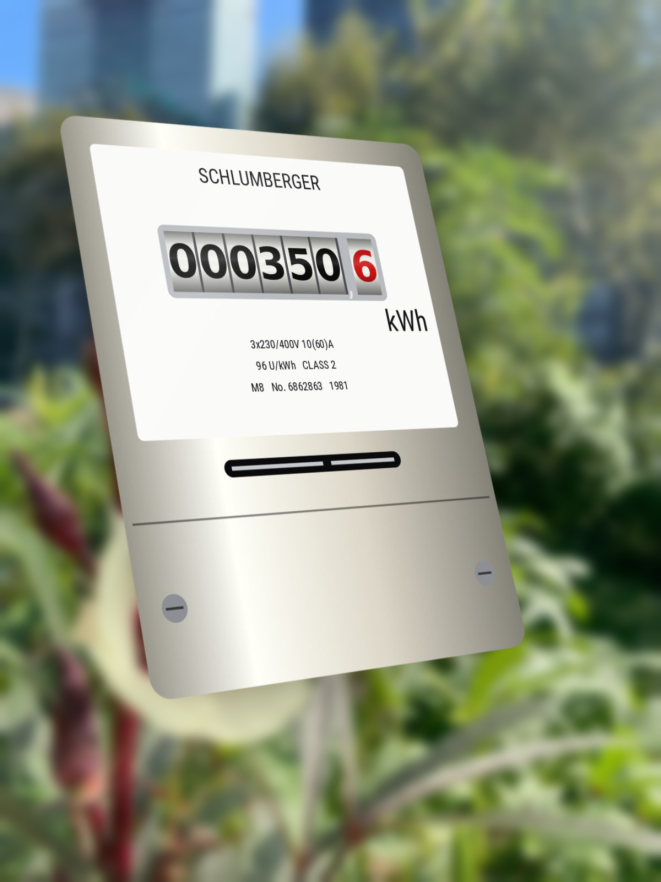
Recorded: {"value": 350.6, "unit": "kWh"}
